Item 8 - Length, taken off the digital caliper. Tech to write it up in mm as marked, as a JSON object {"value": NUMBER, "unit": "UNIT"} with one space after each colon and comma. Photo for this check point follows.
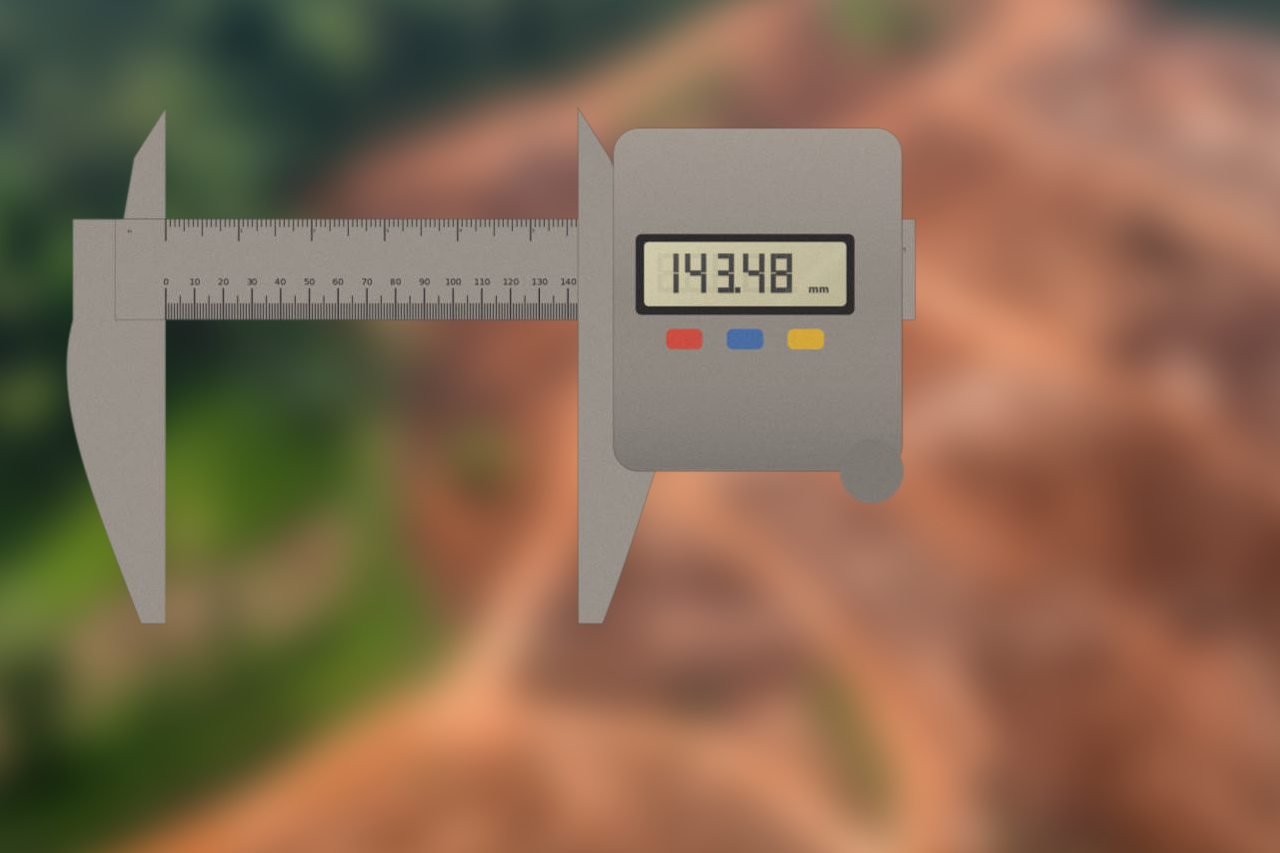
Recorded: {"value": 143.48, "unit": "mm"}
